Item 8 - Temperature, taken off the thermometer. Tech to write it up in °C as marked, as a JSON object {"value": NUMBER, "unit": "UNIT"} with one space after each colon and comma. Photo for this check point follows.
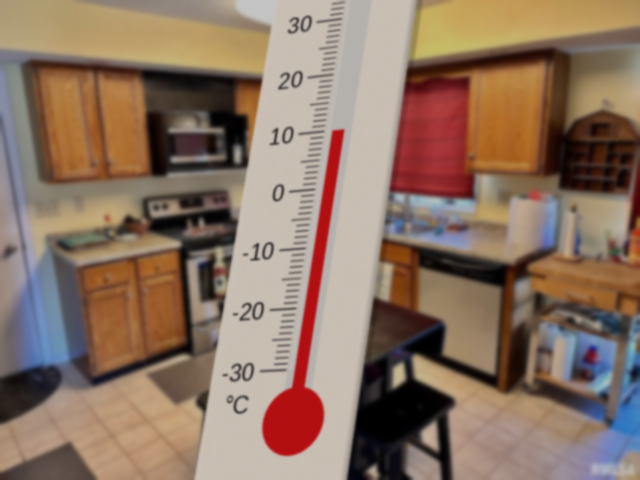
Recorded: {"value": 10, "unit": "°C"}
